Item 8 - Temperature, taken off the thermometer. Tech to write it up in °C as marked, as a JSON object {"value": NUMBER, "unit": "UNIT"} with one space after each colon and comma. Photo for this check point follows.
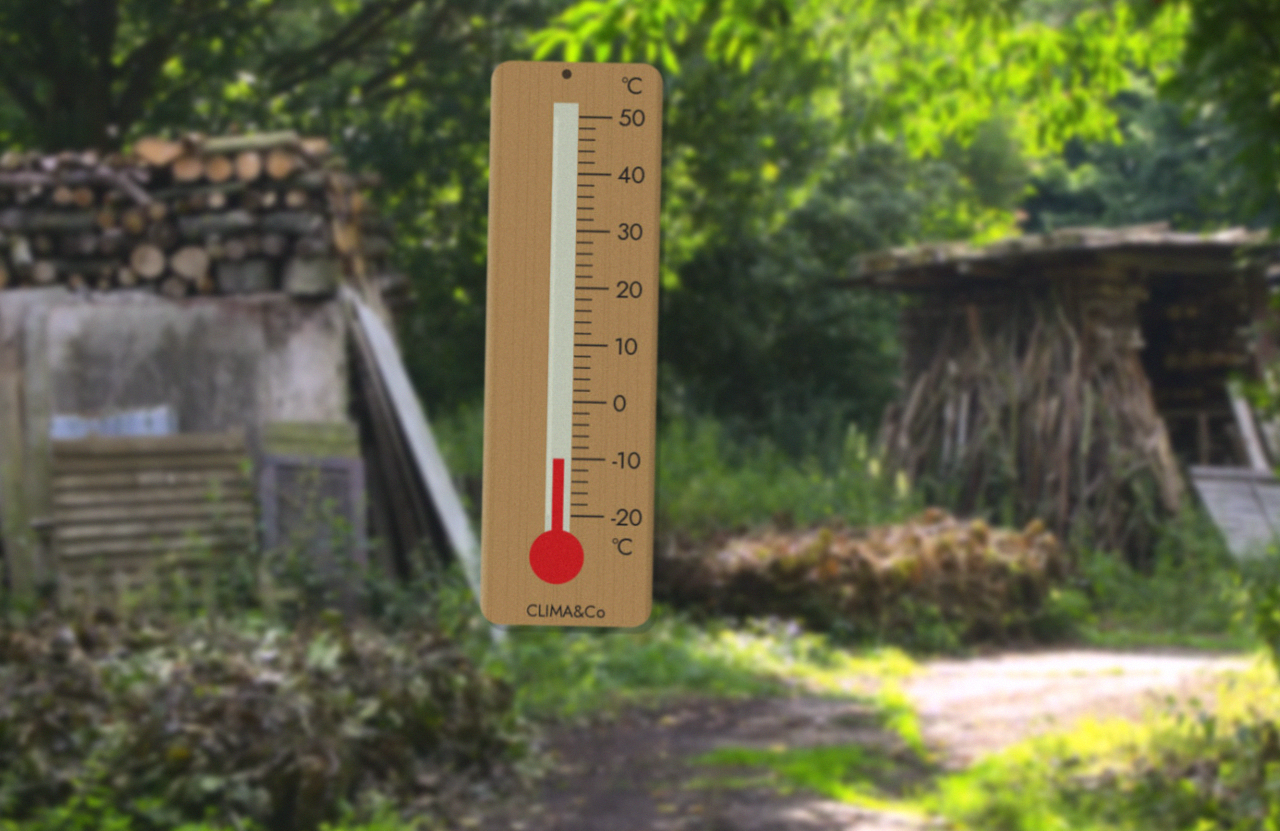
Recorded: {"value": -10, "unit": "°C"}
